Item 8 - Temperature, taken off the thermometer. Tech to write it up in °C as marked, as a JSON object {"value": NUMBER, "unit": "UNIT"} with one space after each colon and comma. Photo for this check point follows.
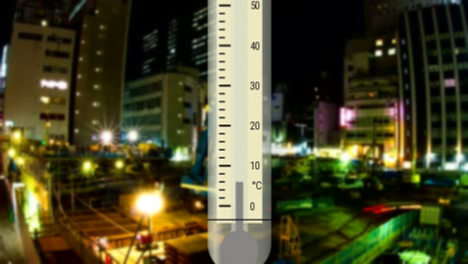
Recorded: {"value": 6, "unit": "°C"}
